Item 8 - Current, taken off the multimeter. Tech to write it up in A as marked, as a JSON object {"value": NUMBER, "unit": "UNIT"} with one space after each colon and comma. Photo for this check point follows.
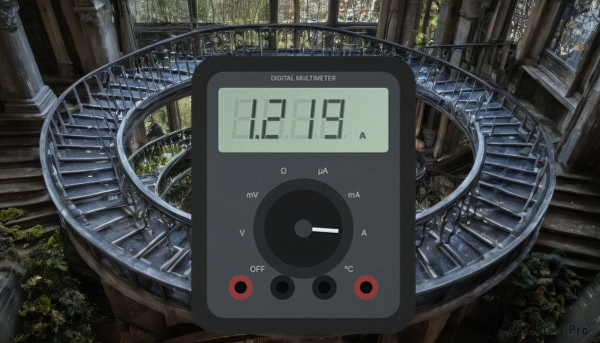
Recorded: {"value": 1.219, "unit": "A"}
